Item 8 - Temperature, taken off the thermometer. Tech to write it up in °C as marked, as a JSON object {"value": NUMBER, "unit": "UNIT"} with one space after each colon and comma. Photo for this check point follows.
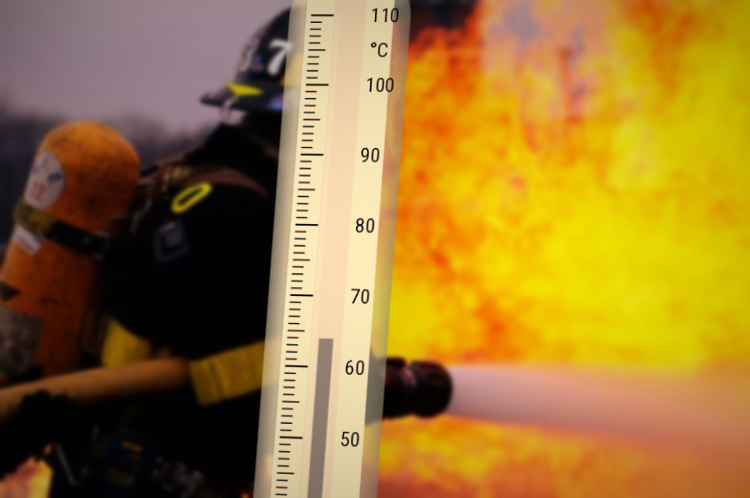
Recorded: {"value": 64, "unit": "°C"}
